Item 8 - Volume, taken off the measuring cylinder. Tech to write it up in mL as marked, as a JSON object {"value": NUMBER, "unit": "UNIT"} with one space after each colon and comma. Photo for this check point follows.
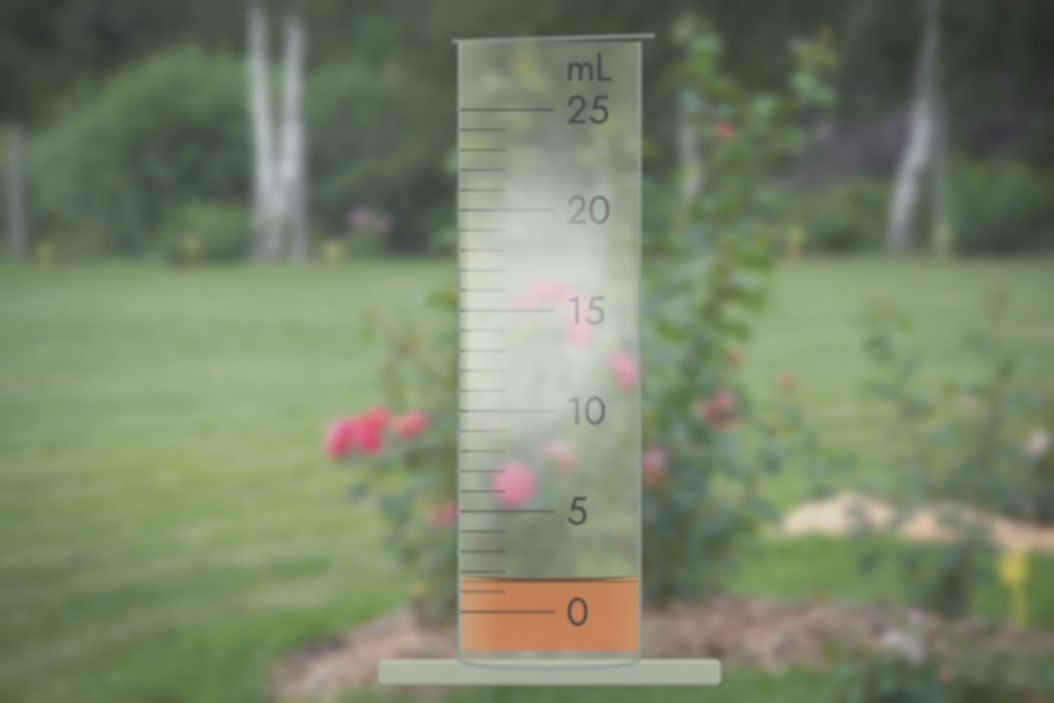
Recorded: {"value": 1.5, "unit": "mL"}
